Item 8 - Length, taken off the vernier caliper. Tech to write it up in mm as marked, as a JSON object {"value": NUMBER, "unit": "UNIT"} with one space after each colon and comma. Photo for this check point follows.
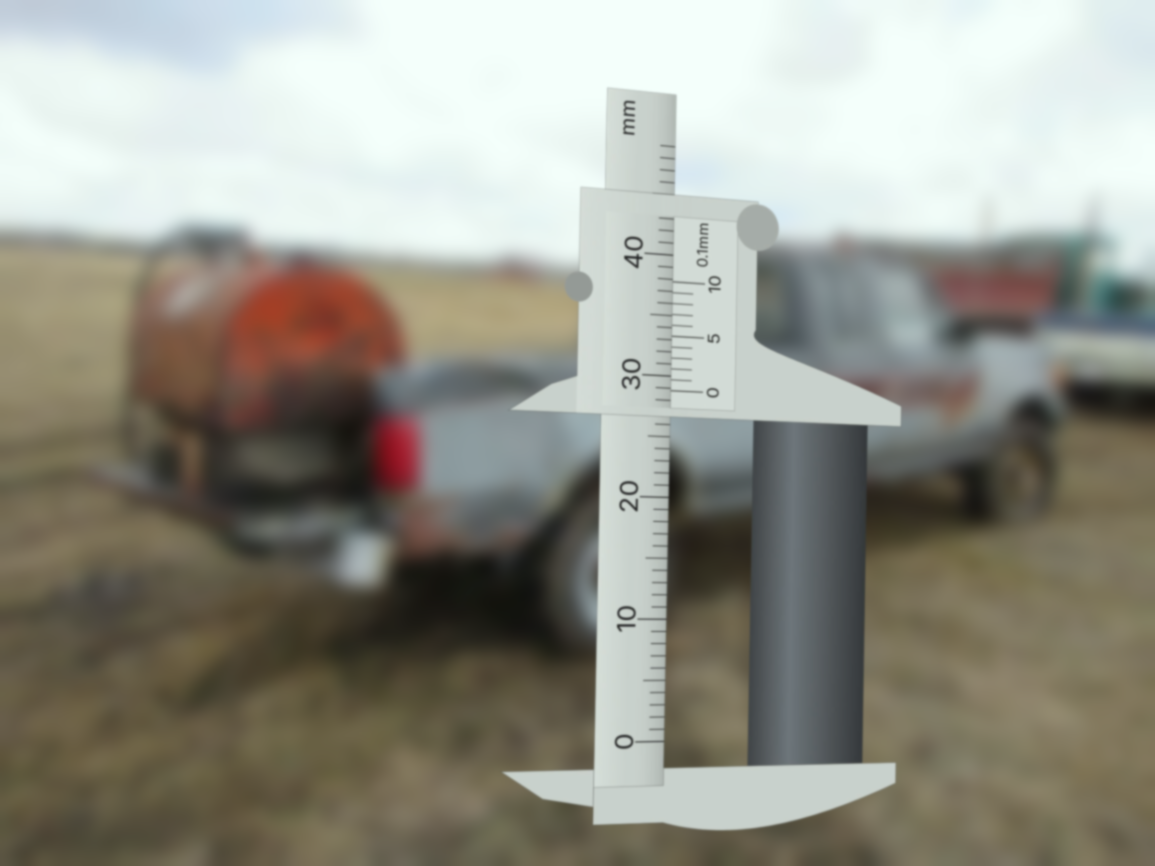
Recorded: {"value": 28.8, "unit": "mm"}
